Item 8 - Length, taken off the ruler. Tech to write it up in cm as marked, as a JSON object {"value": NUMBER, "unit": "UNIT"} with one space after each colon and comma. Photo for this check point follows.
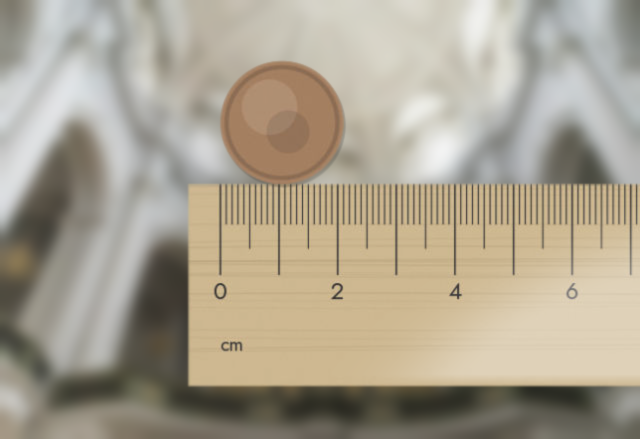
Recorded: {"value": 2.1, "unit": "cm"}
